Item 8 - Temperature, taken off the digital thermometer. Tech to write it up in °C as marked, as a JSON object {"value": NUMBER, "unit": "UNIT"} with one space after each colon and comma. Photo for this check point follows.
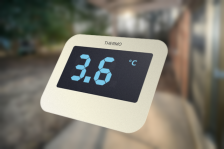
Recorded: {"value": 3.6, "unit": "°C"}
